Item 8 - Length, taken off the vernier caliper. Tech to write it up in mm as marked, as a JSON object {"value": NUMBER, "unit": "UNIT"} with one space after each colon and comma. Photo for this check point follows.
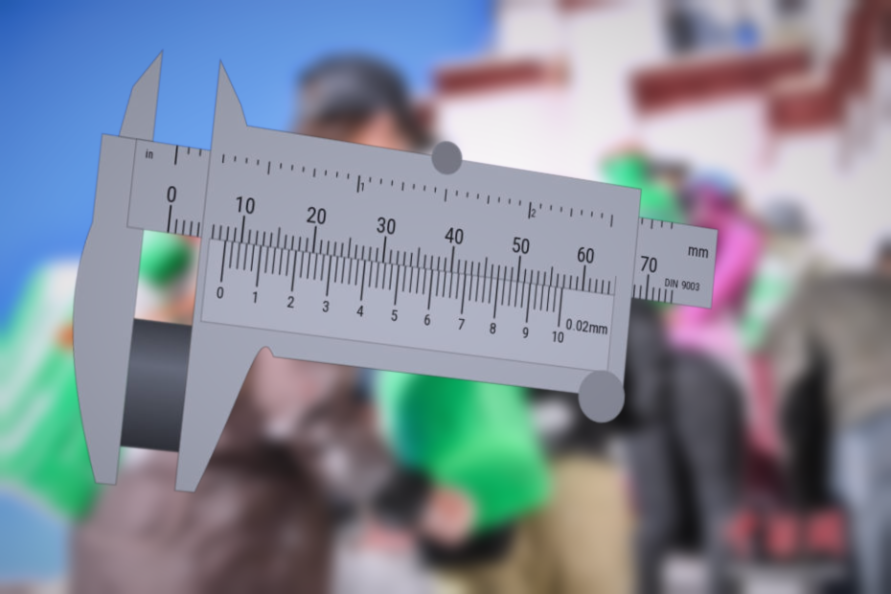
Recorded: {"value": 7.8, "unit": "mm"}
